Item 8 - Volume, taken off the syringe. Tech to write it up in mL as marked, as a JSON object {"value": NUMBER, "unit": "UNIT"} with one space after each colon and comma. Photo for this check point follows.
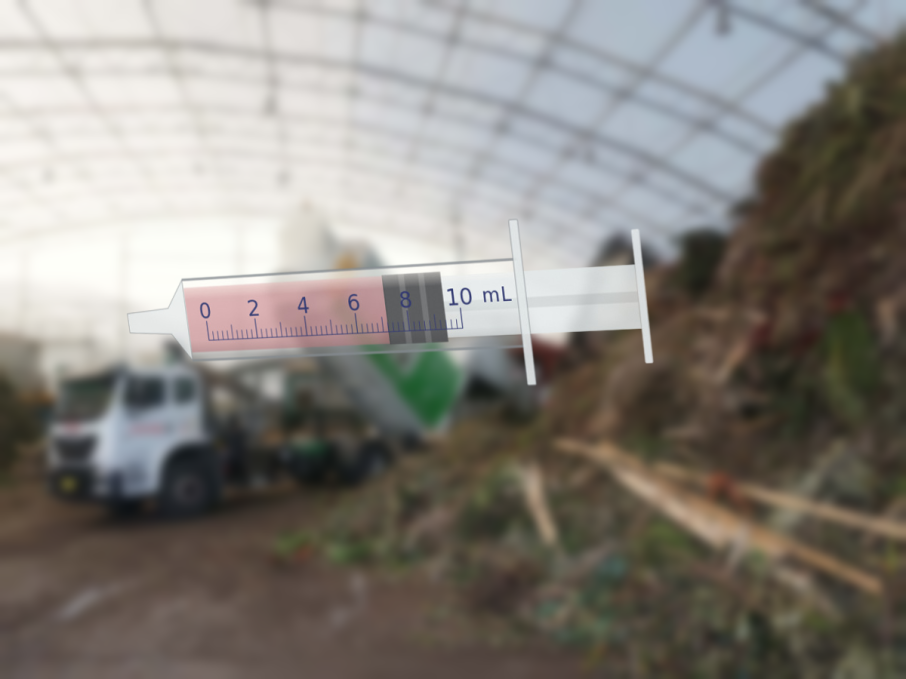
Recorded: {"value": 7.2, "unit": "mL"}
